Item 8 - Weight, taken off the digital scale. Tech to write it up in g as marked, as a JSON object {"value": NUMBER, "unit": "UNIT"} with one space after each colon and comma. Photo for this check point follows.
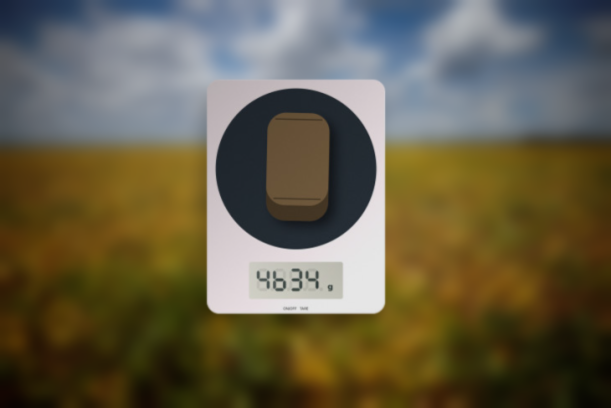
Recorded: {"value": 4634, "unit": "g"}
